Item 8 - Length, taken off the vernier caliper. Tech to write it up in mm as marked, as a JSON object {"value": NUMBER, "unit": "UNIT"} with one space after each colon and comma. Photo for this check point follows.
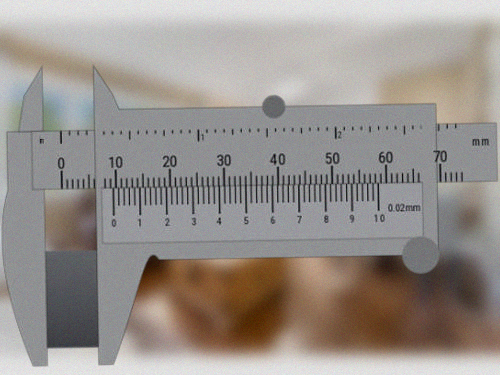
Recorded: {"value": 9.5, "unit": "mm"}
